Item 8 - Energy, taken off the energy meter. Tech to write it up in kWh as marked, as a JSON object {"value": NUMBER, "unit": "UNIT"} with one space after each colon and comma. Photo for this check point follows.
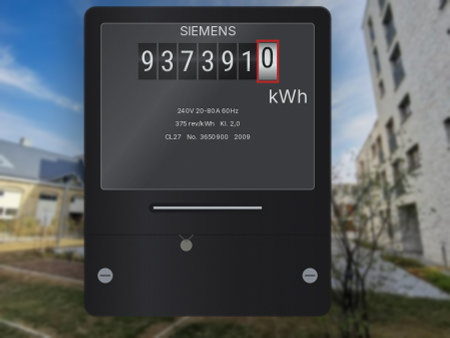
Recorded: {"value": 937391.0, "unit": "kWh"}
